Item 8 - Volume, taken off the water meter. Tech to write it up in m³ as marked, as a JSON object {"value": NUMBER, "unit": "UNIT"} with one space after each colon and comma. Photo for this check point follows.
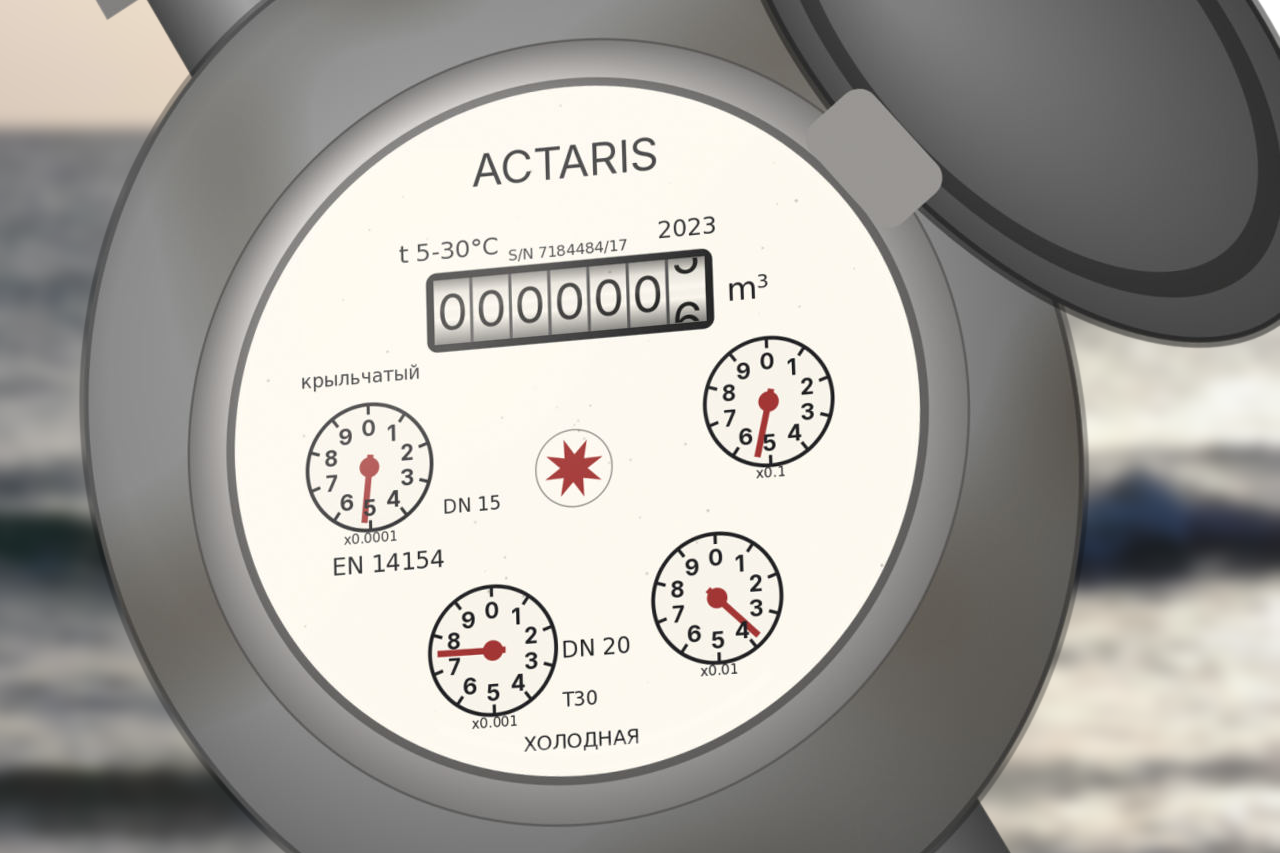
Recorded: {"value": 5.5375, "unit": "m³"}
